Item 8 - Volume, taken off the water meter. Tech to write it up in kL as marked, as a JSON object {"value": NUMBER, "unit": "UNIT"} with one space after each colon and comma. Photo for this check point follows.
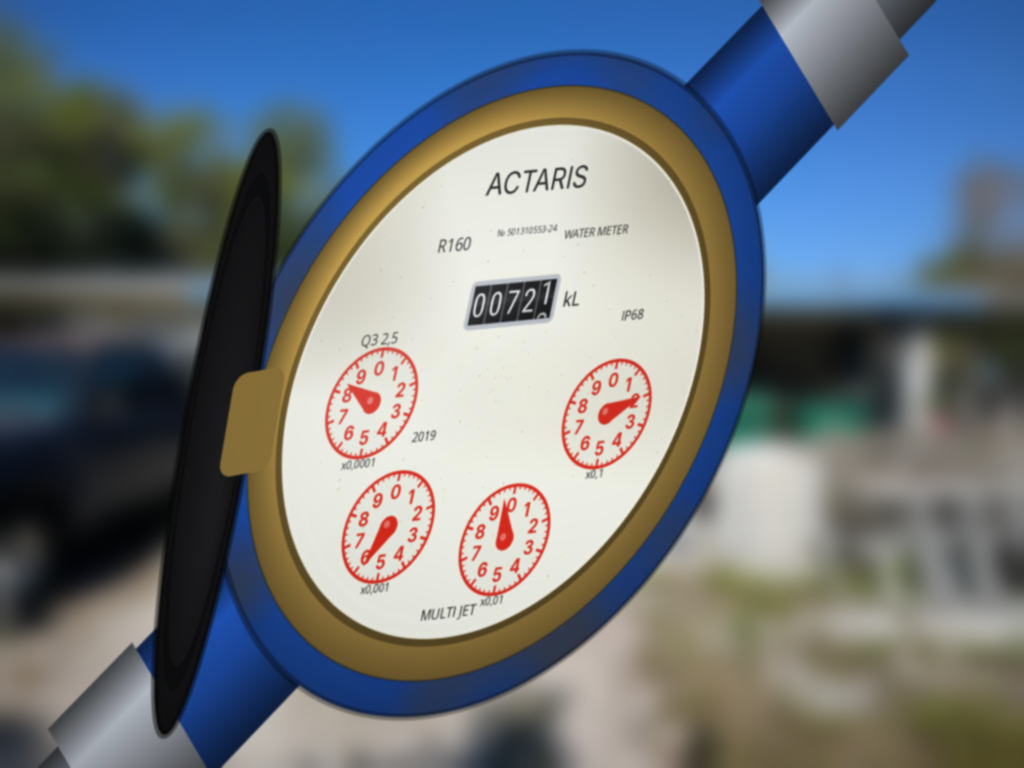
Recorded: {"value": 721.1958, "unit": "kL"}
